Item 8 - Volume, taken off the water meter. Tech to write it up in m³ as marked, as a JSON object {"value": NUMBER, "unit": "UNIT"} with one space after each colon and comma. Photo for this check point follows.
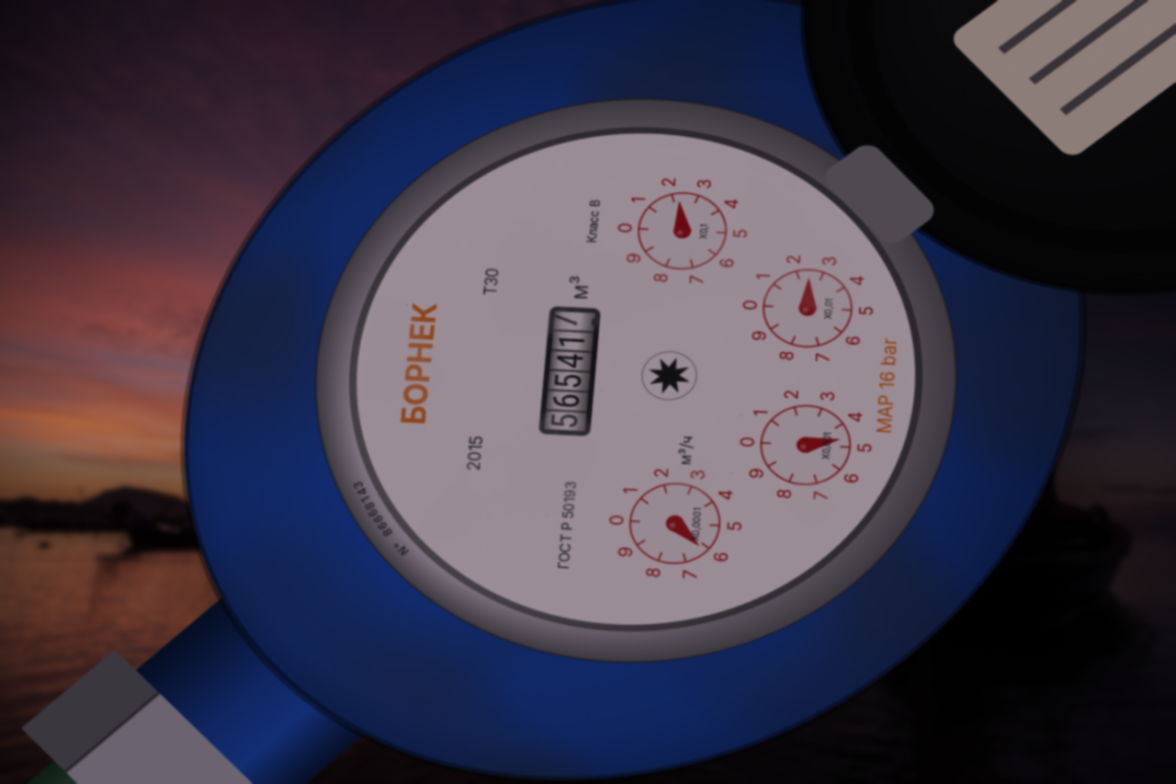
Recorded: {"value": 565417.2246, "unit": "m³"}
